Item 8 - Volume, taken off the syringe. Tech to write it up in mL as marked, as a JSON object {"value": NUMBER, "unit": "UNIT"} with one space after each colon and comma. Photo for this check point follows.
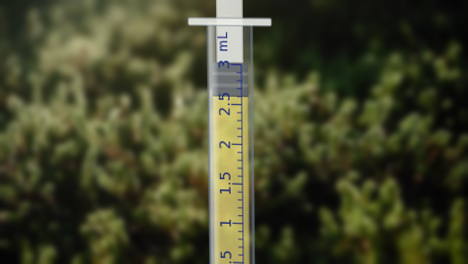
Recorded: {"value": 2.6, "unit": "mL"}
